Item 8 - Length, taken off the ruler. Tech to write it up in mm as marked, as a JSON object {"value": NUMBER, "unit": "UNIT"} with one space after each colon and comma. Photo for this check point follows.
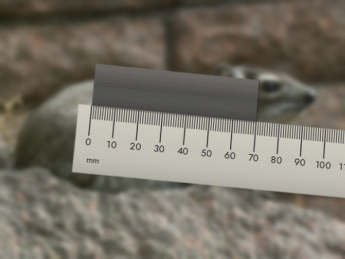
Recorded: {"value": 70, "unit": "mm"}
